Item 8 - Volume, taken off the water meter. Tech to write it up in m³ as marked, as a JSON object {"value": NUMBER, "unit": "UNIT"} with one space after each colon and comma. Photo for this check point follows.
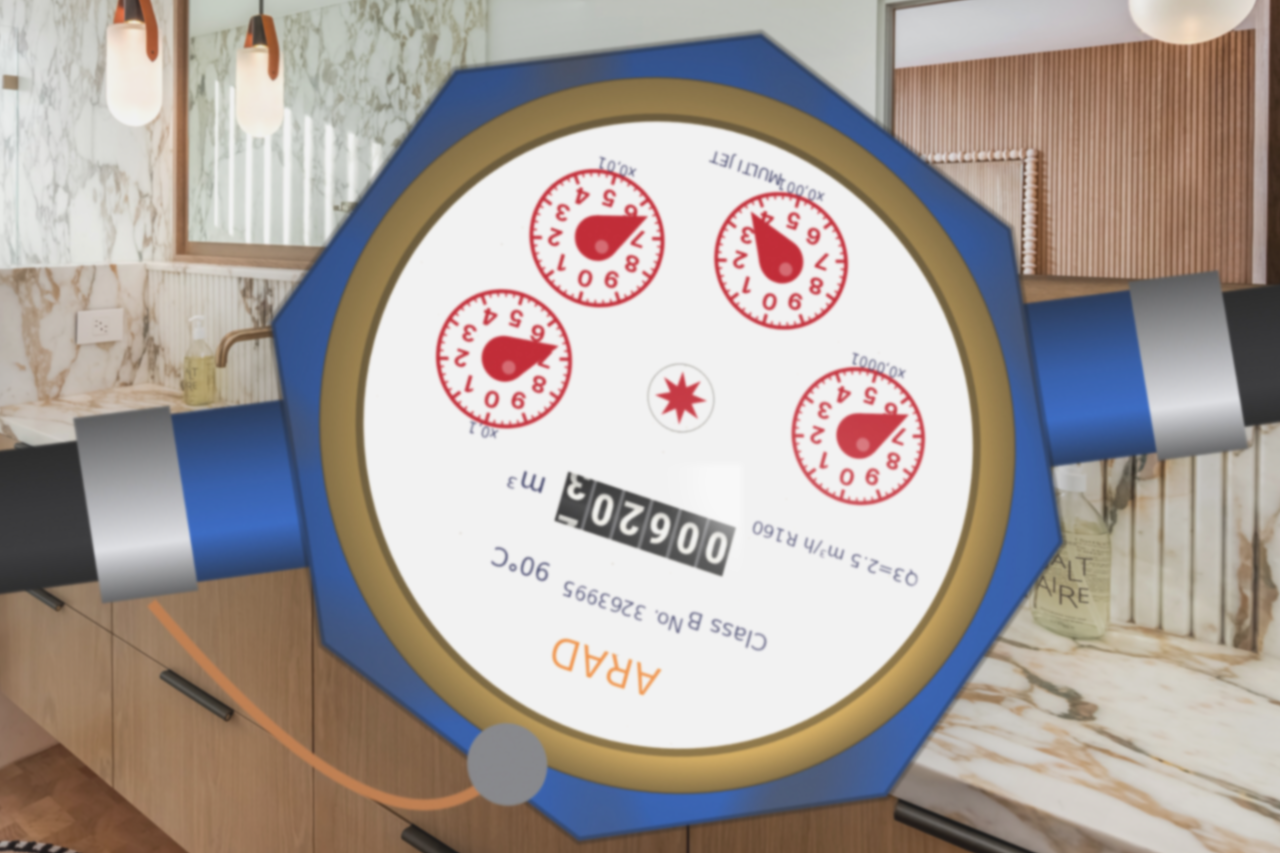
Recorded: {"value": 6202.6636, "unit": "m³"}
